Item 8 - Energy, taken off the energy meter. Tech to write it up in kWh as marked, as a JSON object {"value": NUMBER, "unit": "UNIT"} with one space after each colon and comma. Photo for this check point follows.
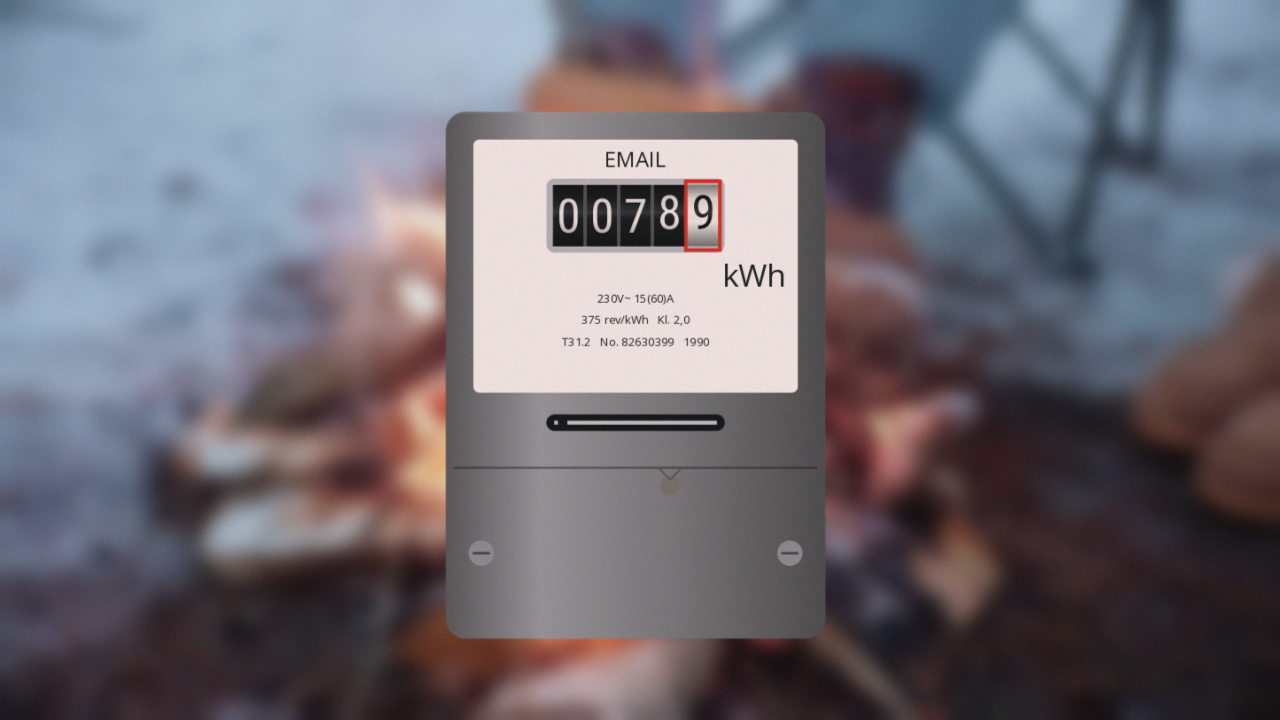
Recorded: {"value": 78.9, "unit": "kWh"}
